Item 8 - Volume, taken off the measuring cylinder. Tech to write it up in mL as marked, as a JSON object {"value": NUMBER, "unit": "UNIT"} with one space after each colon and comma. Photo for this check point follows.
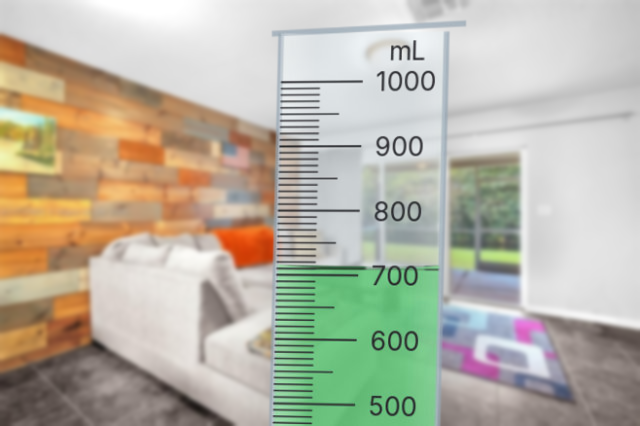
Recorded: {"value": 710, "unit": "mL"}
